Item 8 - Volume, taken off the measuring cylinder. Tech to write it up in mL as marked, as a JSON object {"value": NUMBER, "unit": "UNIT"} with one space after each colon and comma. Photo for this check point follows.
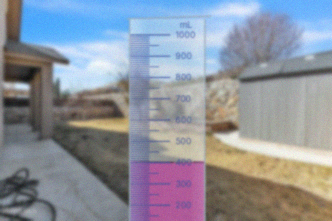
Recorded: {"value": 400, "unit": "mL"}
